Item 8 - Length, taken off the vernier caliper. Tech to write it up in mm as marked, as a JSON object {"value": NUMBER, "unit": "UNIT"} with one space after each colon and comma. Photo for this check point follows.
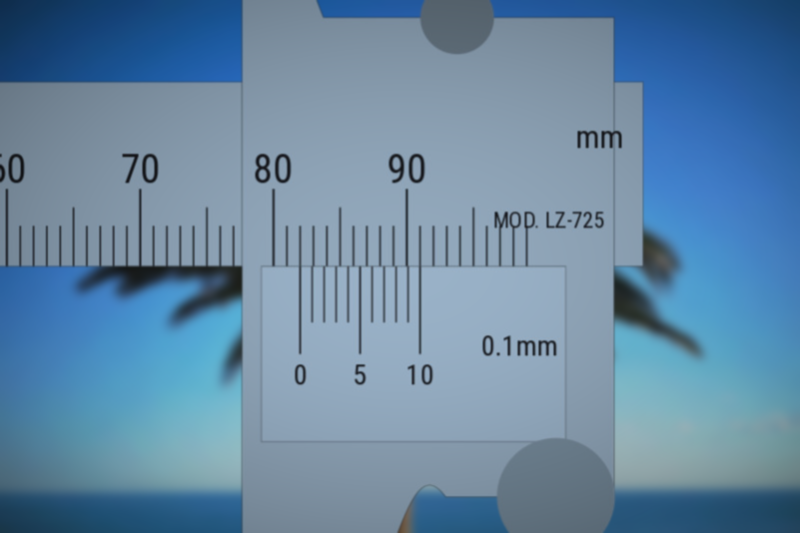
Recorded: {"value": 82.0, "unit": "mm"}
